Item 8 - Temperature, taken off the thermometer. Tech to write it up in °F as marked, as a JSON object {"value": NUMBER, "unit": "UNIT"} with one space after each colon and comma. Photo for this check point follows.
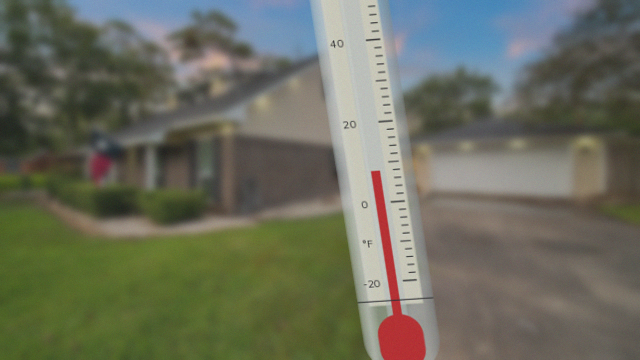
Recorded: {"value": 8, "unit": "°F"}
